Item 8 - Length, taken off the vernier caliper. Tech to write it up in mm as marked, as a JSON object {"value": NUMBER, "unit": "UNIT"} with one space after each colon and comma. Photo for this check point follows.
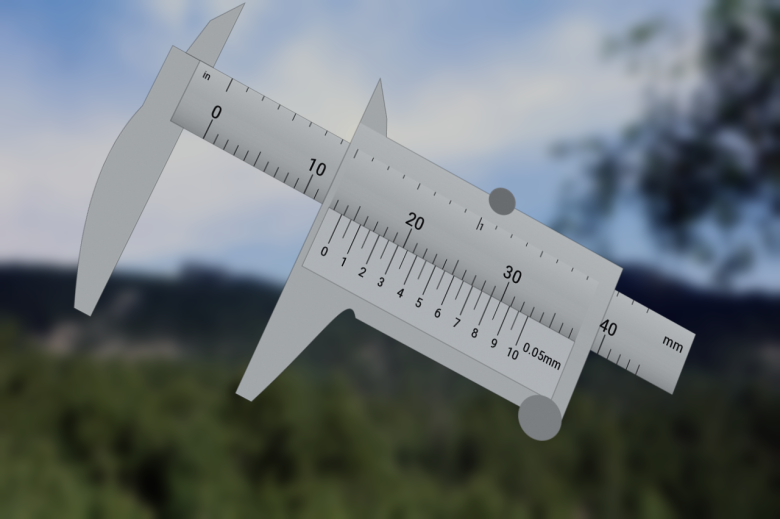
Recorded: {"value": 13.8, "unit": "mm"}
